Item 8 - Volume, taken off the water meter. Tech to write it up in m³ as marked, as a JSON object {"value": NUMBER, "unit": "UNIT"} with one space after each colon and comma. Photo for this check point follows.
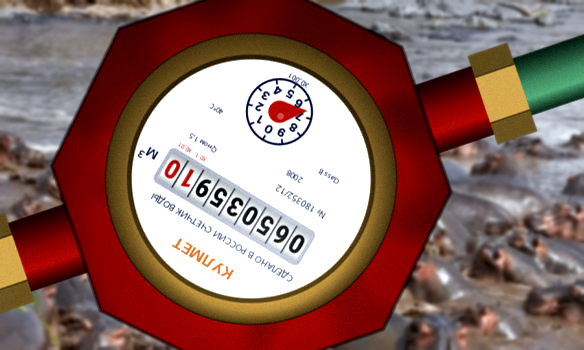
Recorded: {"value": 650359.106, "unit": "m³"}
